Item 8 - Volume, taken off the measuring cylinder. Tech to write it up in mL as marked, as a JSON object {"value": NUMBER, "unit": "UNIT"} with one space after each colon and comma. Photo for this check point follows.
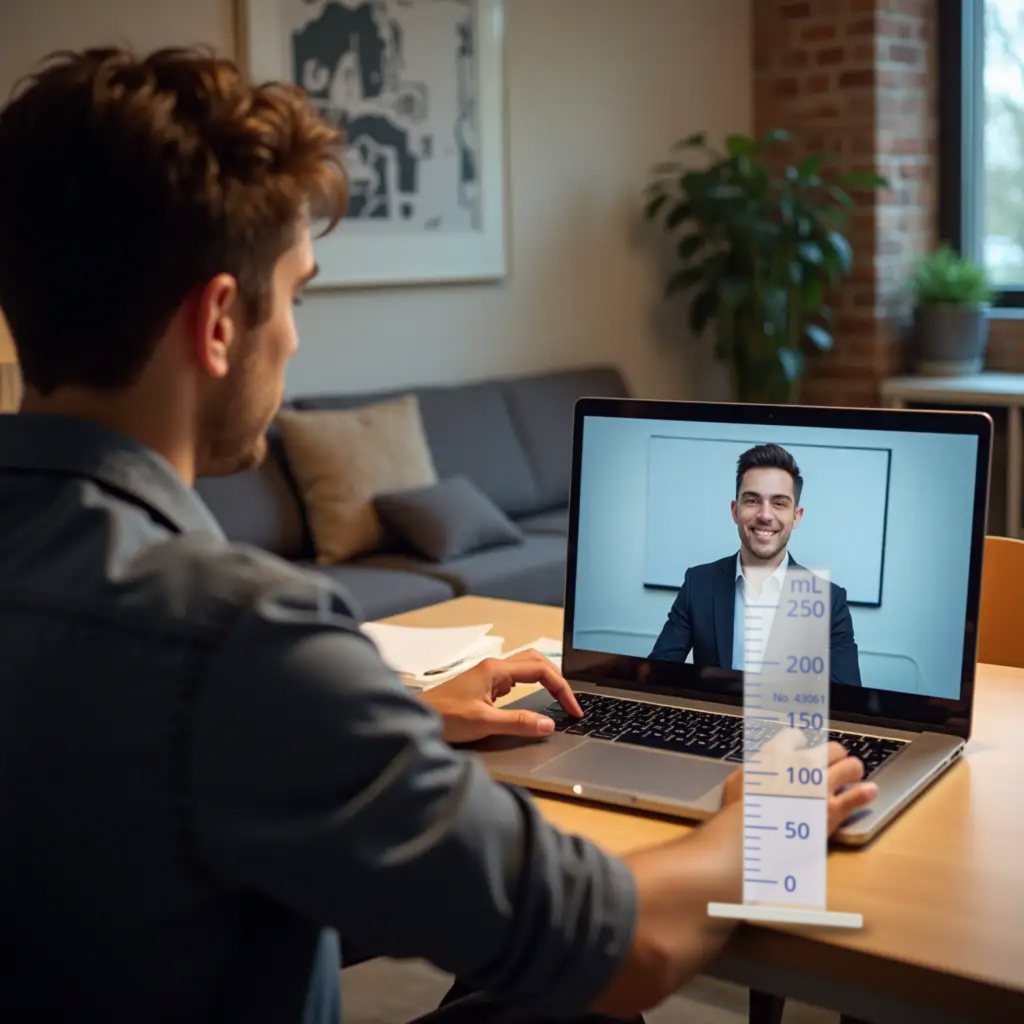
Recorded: {"value": 80, "unit": "mL"}
